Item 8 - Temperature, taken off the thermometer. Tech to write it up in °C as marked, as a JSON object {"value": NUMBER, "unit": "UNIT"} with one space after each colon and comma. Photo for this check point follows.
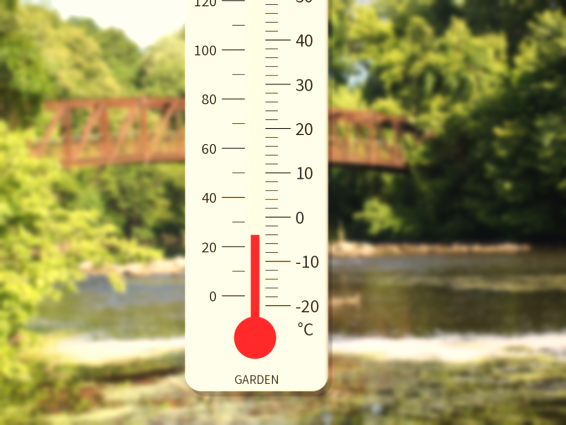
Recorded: {"value": -4, "unit": "°C"}
